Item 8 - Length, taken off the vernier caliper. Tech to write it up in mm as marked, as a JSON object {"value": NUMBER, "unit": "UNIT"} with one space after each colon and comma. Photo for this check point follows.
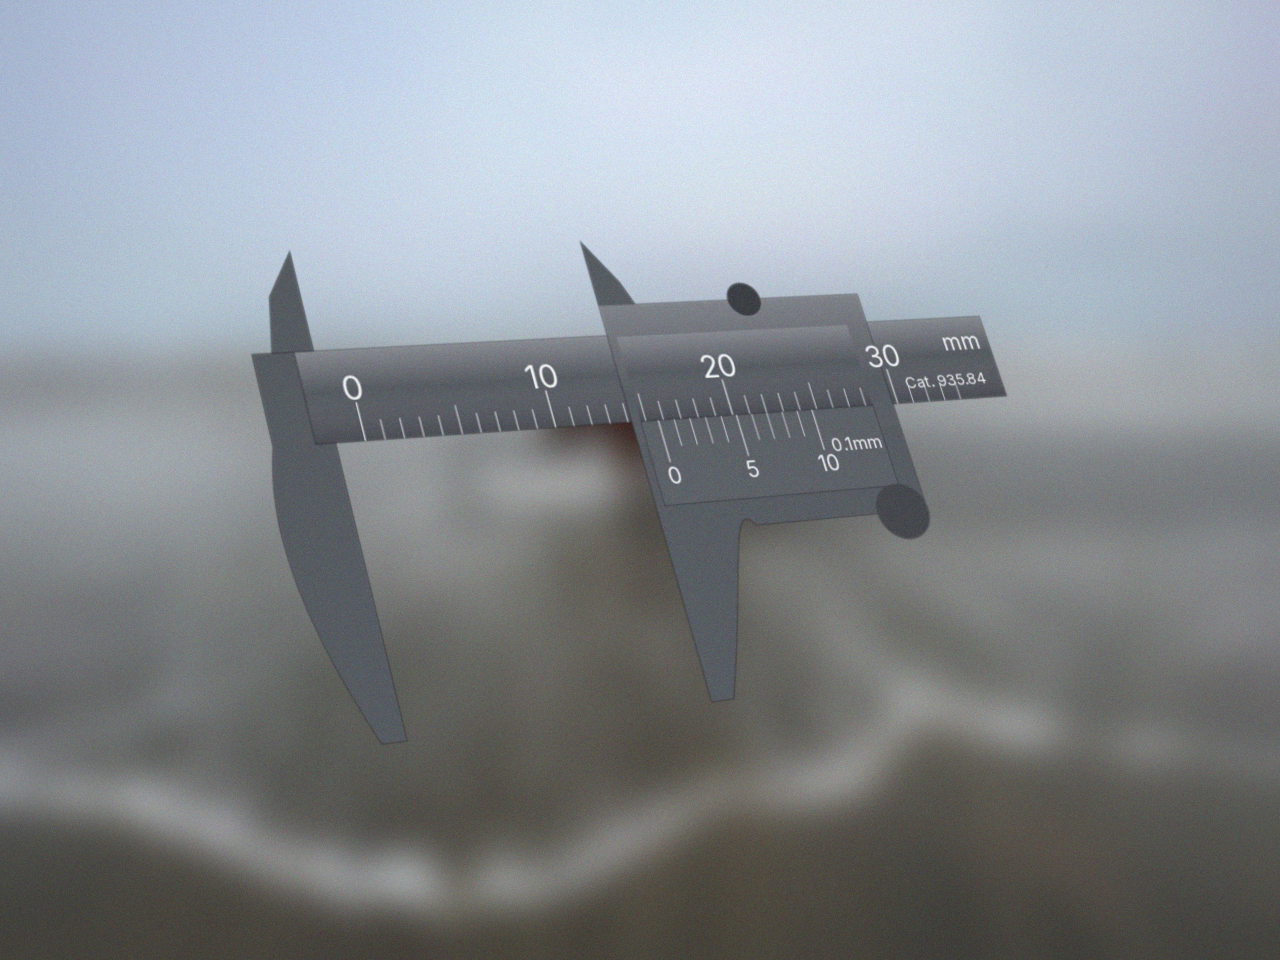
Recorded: {"value": 15.7, "unit": "mm"}
